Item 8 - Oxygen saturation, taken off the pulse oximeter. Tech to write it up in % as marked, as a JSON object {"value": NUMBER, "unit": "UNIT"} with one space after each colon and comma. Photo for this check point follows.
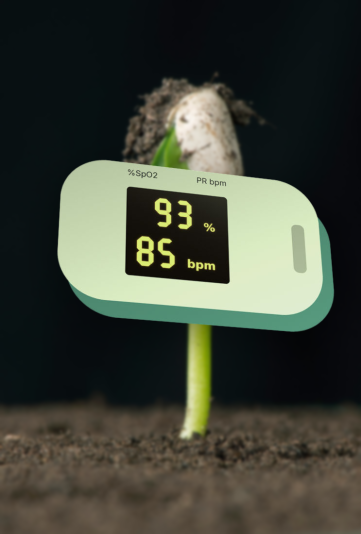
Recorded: {"value": 93, "unit": "%"}
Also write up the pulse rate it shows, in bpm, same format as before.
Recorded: {"value": 85, "unit": "bpm"}
